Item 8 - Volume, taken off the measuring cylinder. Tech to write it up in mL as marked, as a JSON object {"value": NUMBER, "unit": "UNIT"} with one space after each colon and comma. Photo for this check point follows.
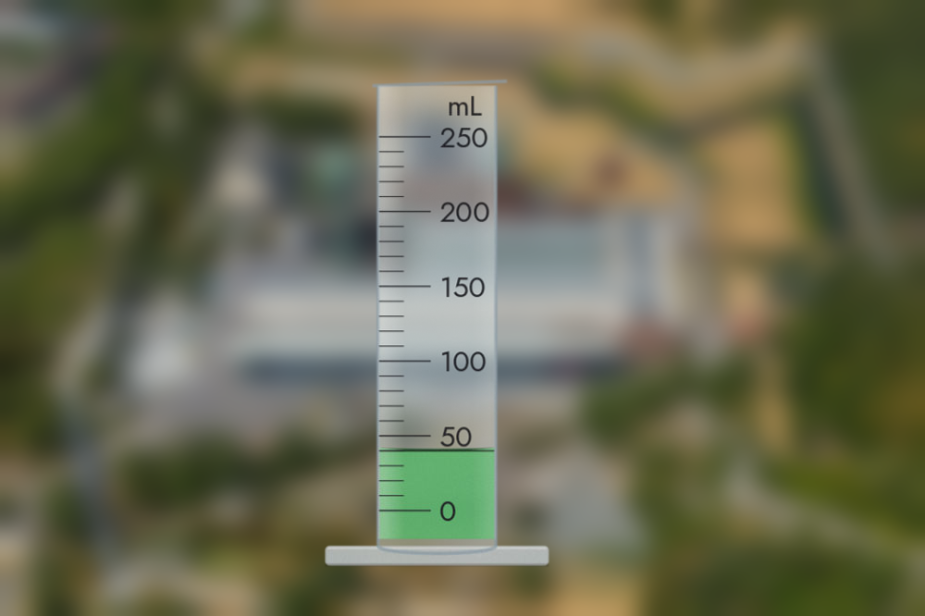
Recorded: {"value": 40, "unit": "mL"}
